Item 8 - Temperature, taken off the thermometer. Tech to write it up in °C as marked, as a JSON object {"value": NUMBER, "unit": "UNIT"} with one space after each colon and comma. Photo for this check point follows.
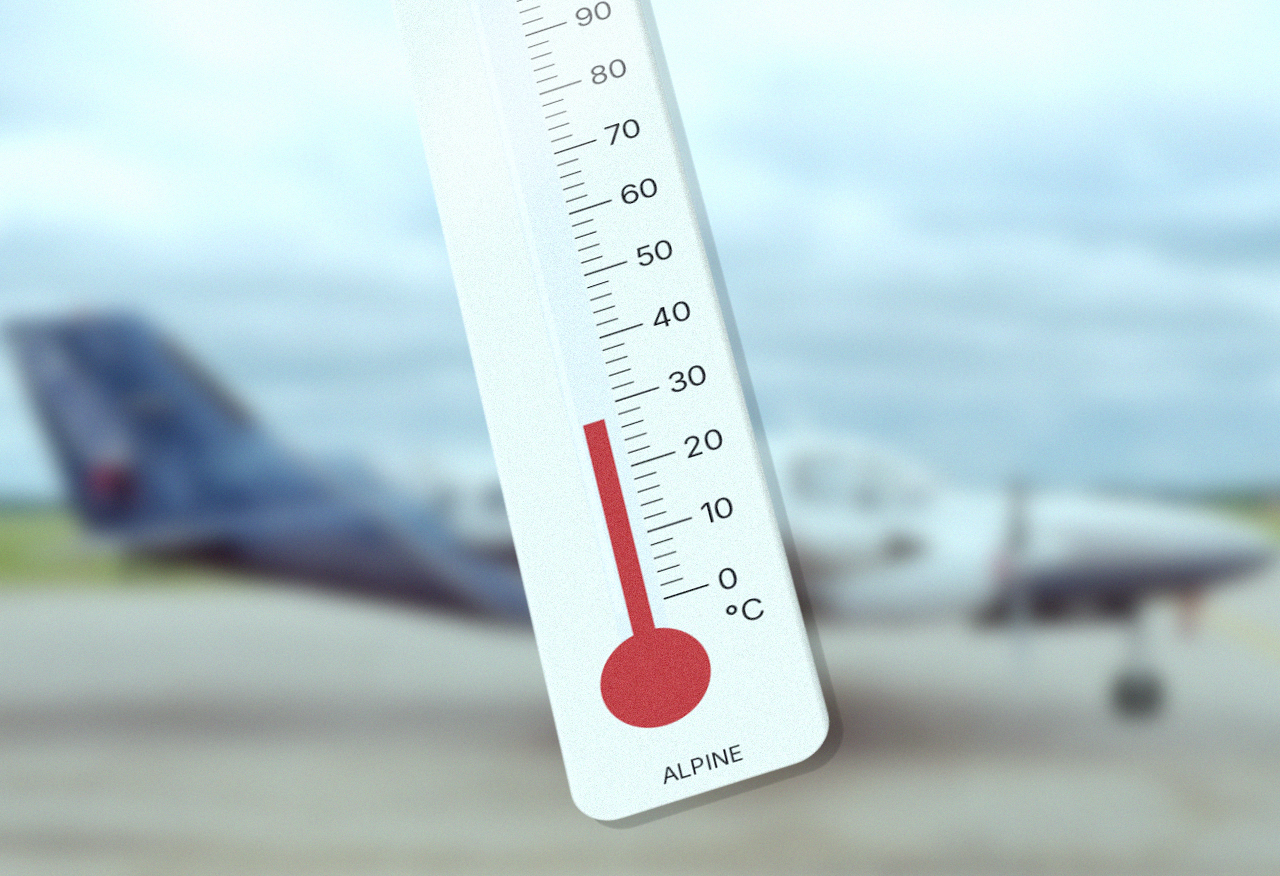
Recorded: {"value": 28, "unit": "°C"}
